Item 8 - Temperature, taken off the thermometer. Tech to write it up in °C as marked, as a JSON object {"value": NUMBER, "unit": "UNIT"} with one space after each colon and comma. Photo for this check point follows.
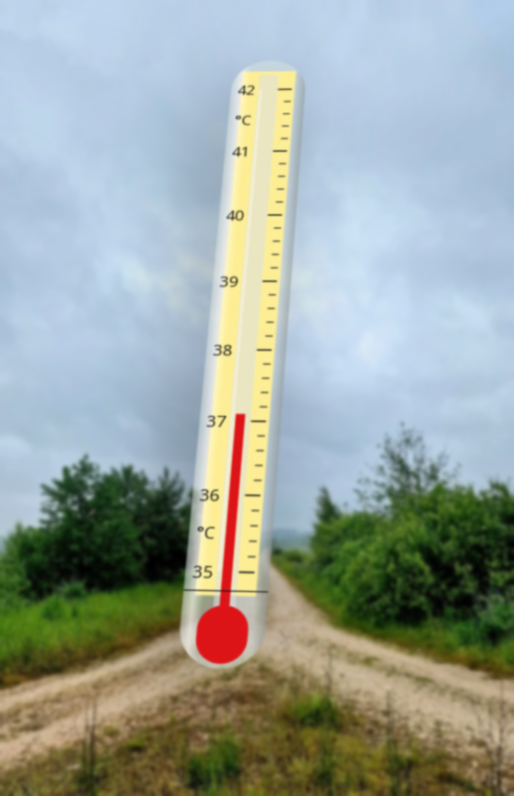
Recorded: {"value": 37.1, "unit": "°C"}
